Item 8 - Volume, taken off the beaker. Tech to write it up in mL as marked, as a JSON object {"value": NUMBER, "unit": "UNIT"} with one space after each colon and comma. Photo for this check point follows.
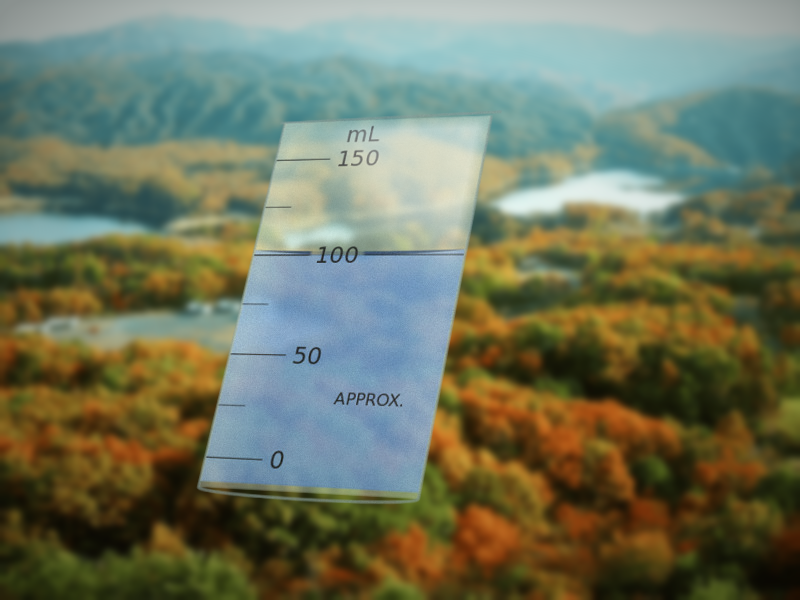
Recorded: {"value": 100, "unit": "mL"}
